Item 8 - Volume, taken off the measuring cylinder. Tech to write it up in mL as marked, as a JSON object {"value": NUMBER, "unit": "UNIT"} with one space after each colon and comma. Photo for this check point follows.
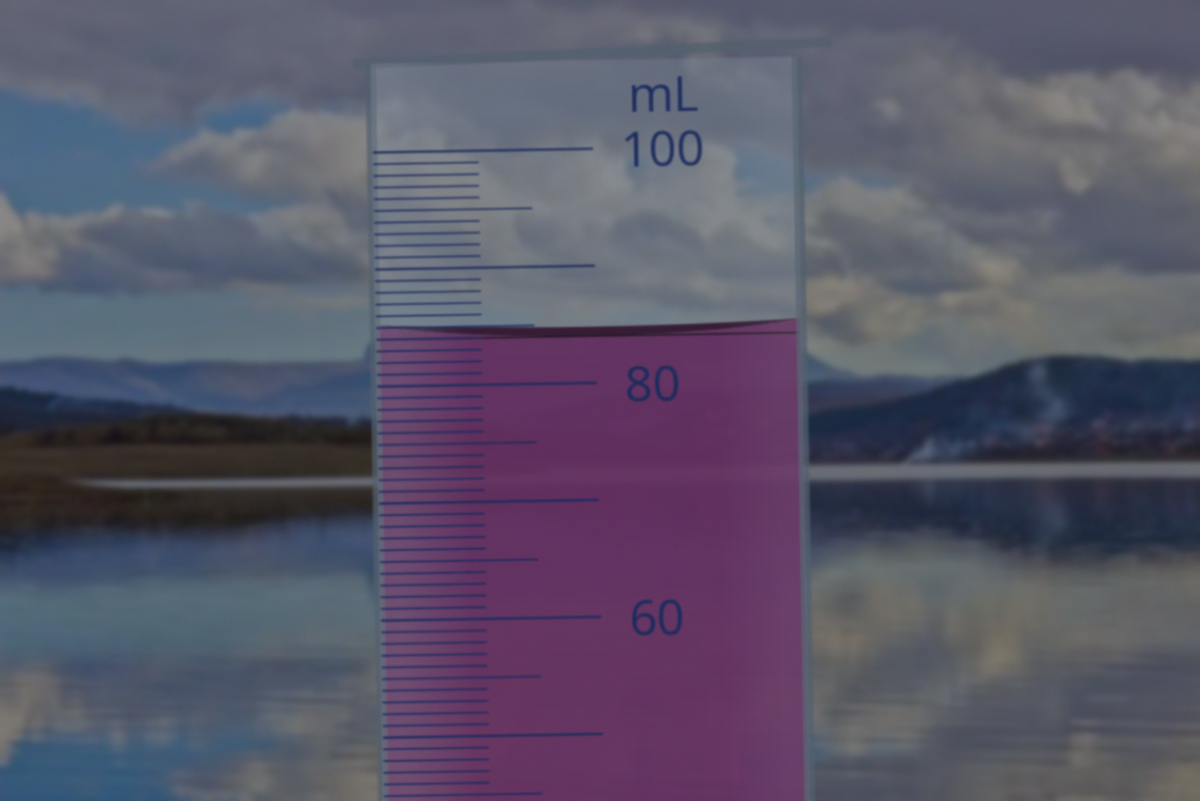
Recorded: {"value": 84, "unit": "mL"}
